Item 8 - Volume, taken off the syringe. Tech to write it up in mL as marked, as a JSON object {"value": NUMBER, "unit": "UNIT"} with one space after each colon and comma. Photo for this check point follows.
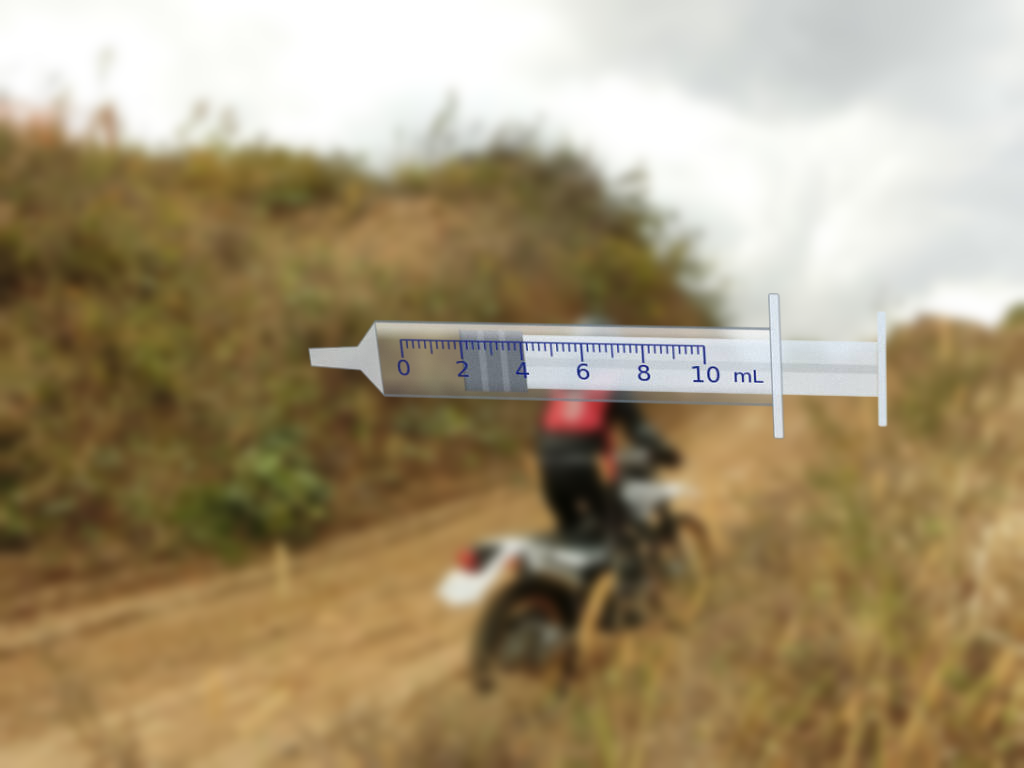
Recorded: {"value": 2, "unit": "mL"}
